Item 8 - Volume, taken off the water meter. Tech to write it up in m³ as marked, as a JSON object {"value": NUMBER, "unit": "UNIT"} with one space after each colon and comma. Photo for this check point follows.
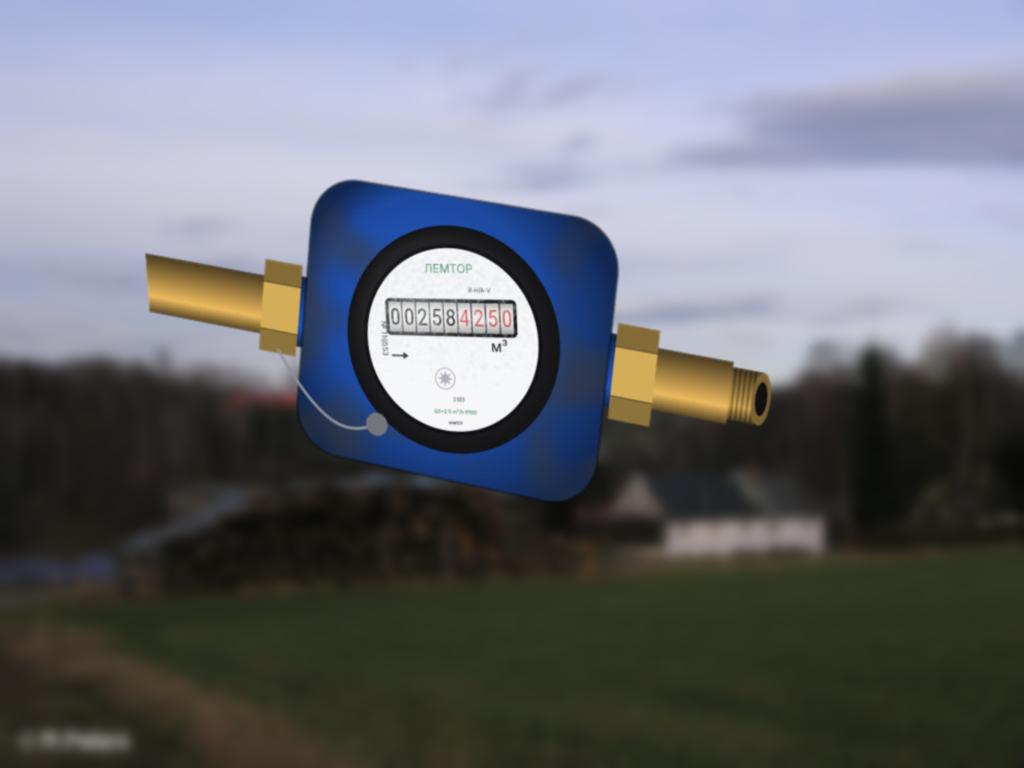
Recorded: {"value": 258.4250, "unit": "m³"}
